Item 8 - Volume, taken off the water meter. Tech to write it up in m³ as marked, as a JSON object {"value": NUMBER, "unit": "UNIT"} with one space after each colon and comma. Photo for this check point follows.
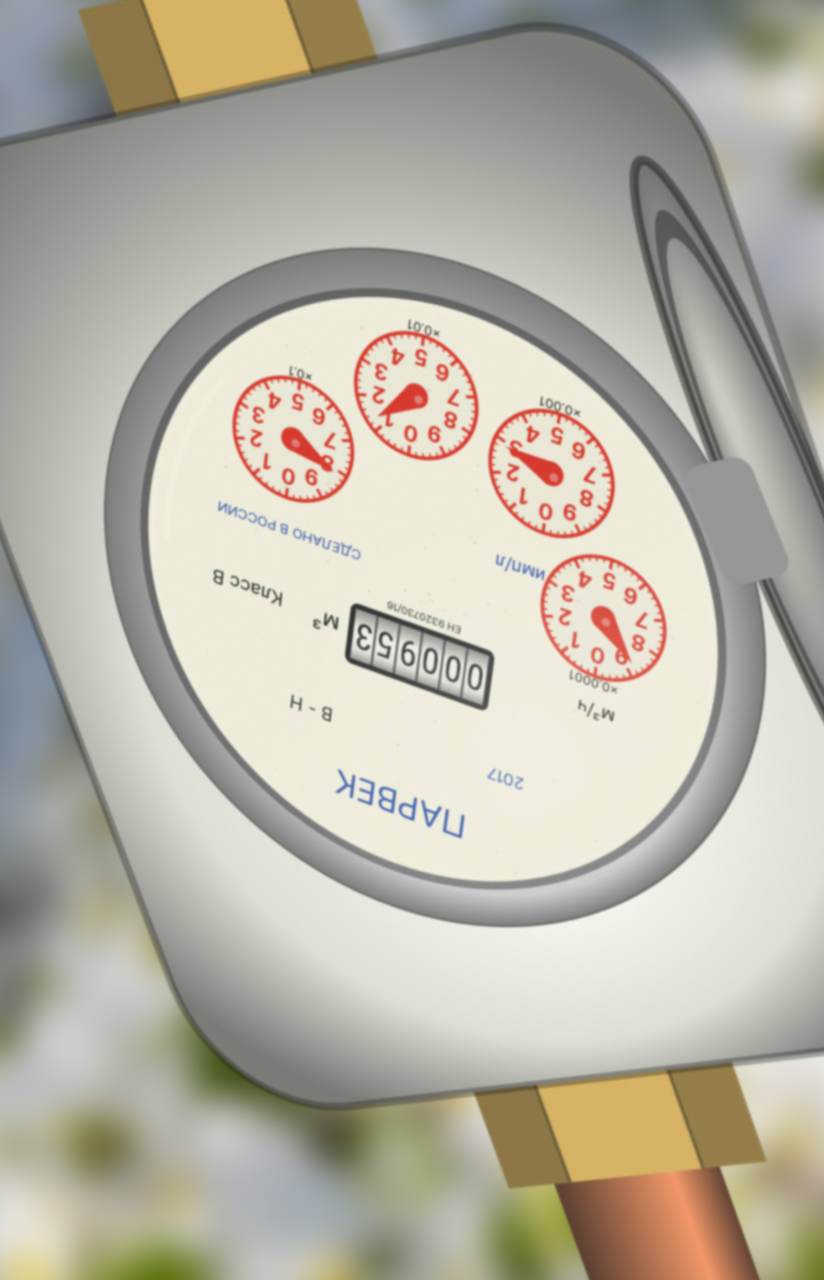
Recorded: {"value": 953.8128, "unit": "m³"}
